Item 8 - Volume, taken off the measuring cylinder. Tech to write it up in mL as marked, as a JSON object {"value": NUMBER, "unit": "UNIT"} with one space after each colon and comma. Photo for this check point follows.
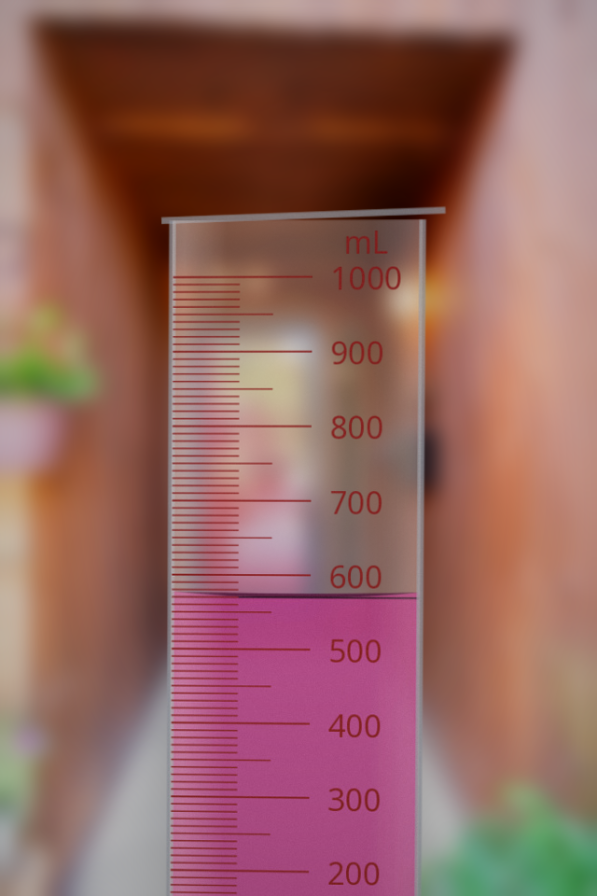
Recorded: {"value": 570, "unit": "mL"}
